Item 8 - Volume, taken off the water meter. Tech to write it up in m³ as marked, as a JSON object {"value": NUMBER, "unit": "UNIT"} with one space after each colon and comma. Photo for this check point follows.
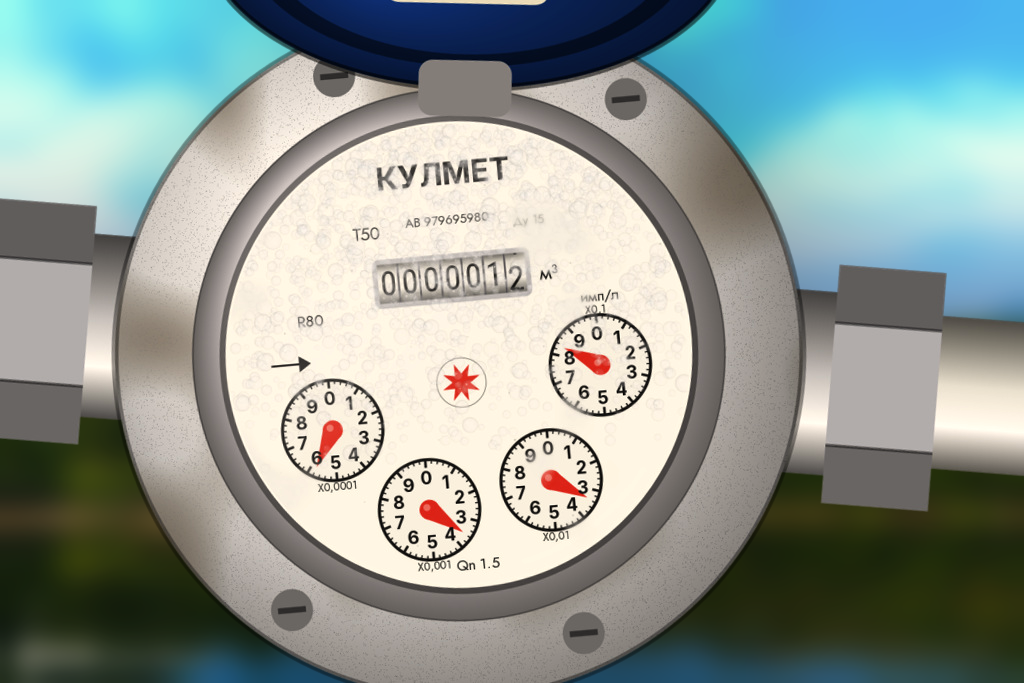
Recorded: {"value": 11.8335, "unit": "m³"}
